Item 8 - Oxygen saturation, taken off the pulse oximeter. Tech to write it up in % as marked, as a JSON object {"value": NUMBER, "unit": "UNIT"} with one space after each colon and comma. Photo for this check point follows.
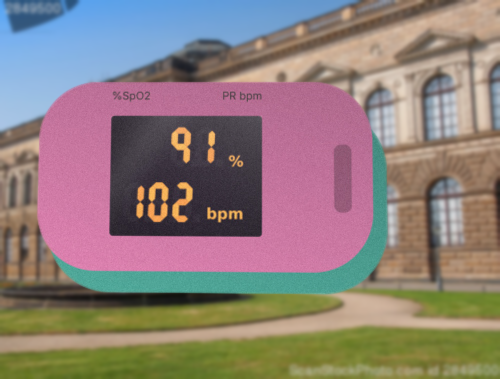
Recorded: {"value": 91, "unit": "%"}
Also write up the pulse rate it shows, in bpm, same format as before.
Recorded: {"value": 102, "unit": "bpm"}
